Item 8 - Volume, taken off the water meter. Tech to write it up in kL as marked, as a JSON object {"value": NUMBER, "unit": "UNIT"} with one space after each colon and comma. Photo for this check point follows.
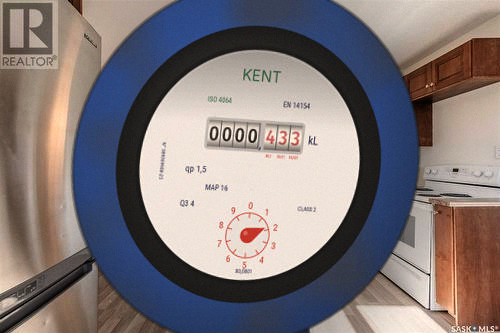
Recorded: {"value": 0.4331, "unit": "kL"}
